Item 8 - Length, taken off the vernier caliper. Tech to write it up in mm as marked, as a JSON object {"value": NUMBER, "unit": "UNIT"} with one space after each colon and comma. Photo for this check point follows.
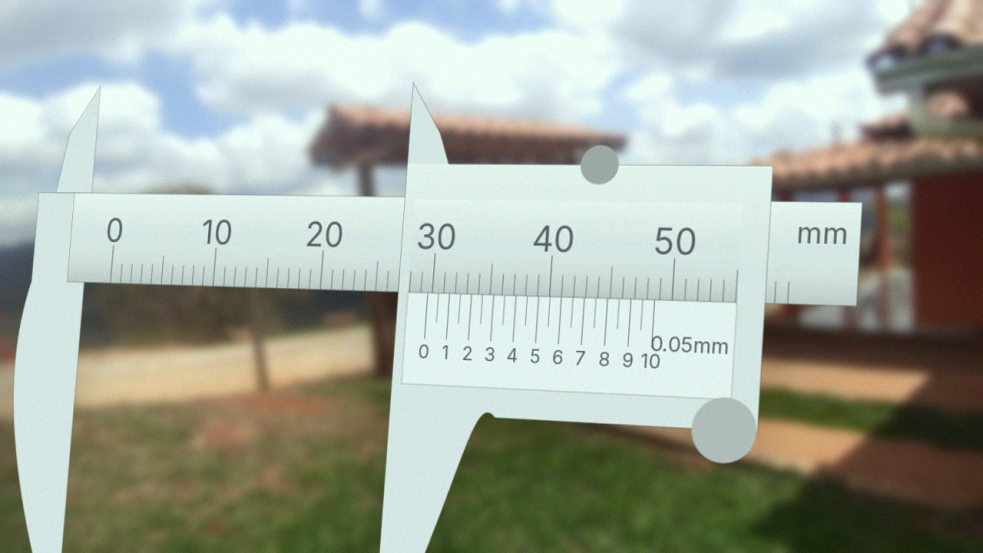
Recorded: {"value": 29.6, "unit": "mm"}
